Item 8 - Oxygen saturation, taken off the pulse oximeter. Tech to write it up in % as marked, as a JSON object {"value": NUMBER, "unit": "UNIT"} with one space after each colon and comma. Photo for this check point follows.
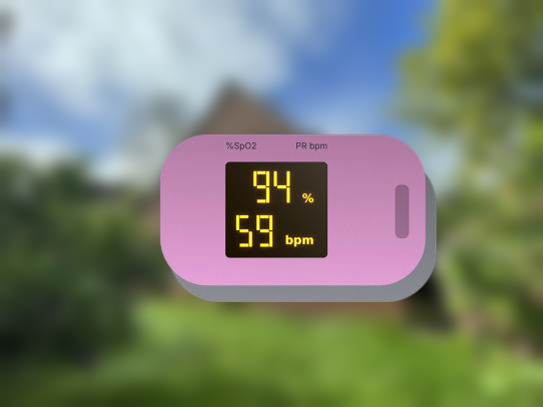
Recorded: {"value": 94, "unit": "%"}
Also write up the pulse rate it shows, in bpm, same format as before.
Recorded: {"value": 59, "unit": "bpm"}
